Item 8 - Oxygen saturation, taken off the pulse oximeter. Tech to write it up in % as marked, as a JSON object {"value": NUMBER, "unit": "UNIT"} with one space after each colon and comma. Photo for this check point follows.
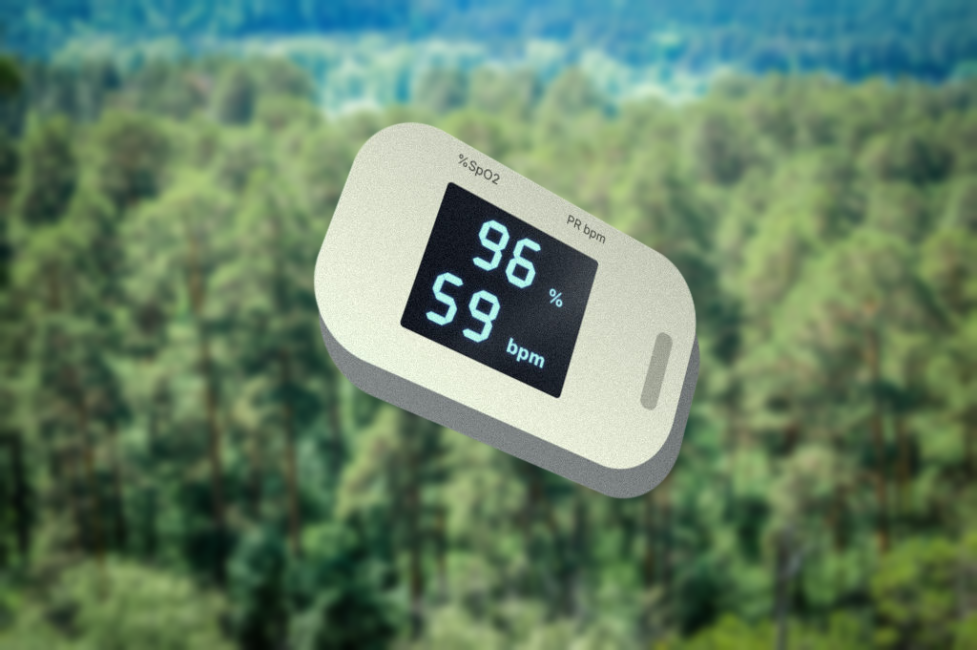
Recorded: {"value": 96, "unit": "%"}
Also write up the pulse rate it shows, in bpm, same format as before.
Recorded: {"value": 59, "unit": "bpm"}
